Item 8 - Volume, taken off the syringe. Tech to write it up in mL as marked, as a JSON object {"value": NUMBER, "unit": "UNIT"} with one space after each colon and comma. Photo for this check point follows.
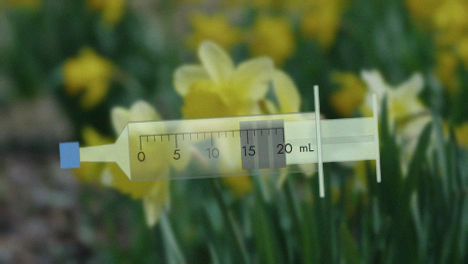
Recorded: {"value": 14, "unit": "mL"}
